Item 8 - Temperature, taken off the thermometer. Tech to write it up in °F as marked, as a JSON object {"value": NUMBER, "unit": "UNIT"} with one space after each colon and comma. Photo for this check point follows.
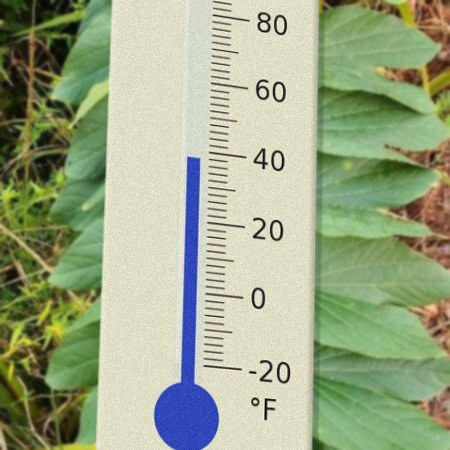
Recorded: {"value": 38, "unit": "°F"}
